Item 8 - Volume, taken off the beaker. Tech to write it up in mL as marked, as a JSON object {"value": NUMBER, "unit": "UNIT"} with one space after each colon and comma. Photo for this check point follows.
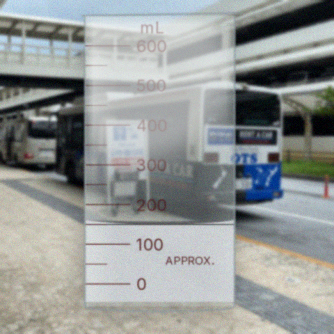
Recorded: {"value": 150, "unit": "mL"}
